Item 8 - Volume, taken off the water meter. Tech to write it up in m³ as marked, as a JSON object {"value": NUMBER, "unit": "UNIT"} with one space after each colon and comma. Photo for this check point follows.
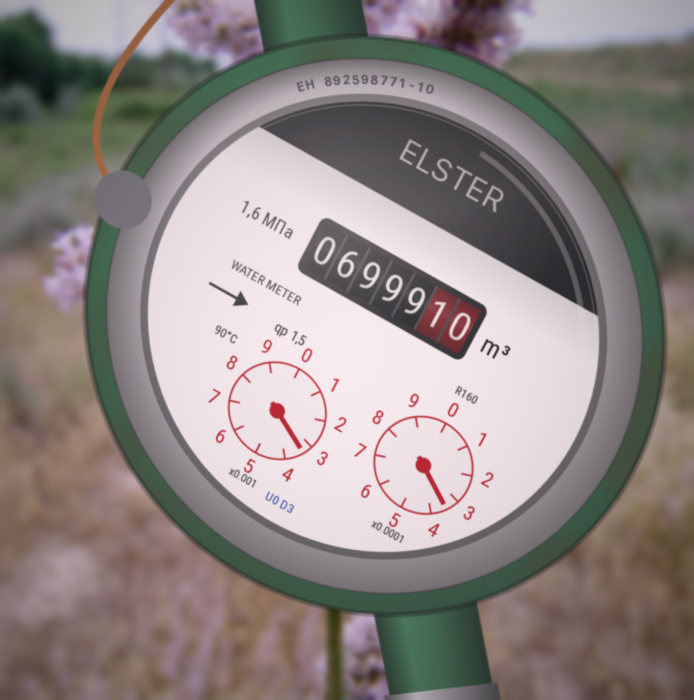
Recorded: {"value": 6999.1033, "unit": "m³"}
